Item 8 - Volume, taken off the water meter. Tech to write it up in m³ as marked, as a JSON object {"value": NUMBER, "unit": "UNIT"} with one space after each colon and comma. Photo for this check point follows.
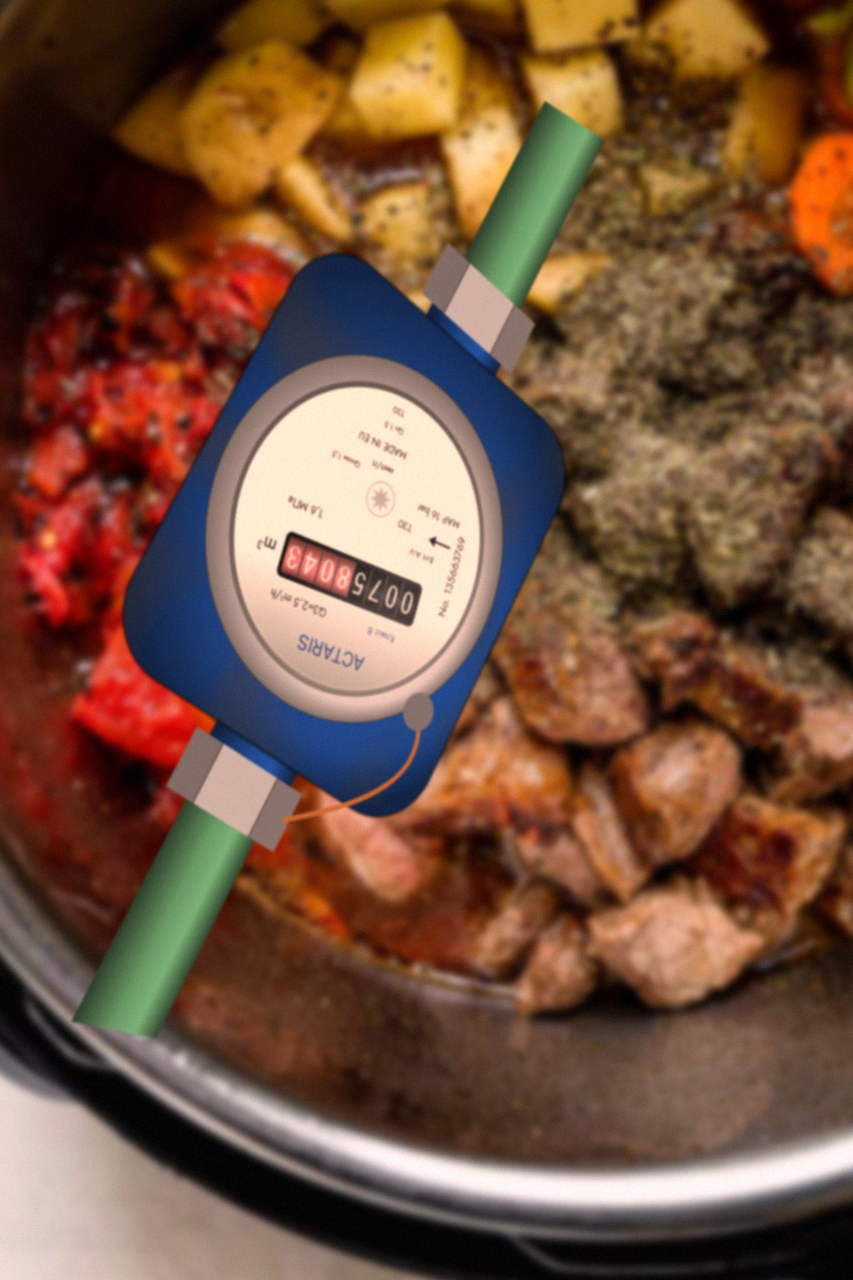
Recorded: {"value": 75.8043, "unit": "m³"}
